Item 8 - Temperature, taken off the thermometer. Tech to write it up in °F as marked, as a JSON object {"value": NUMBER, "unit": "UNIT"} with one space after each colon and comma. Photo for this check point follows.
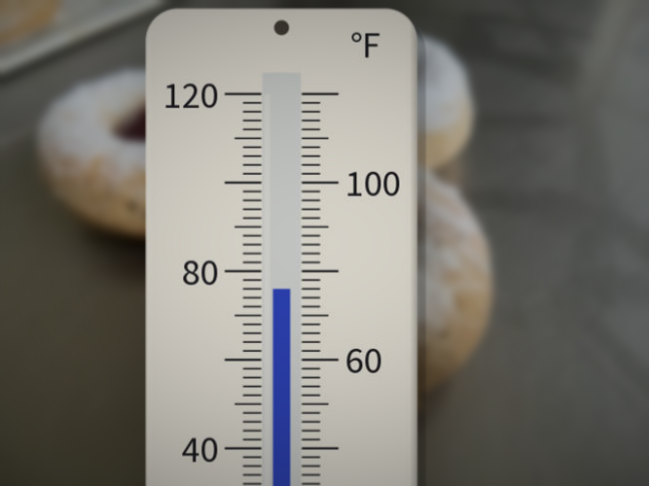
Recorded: {"value": 76, "unit": "°F"}
